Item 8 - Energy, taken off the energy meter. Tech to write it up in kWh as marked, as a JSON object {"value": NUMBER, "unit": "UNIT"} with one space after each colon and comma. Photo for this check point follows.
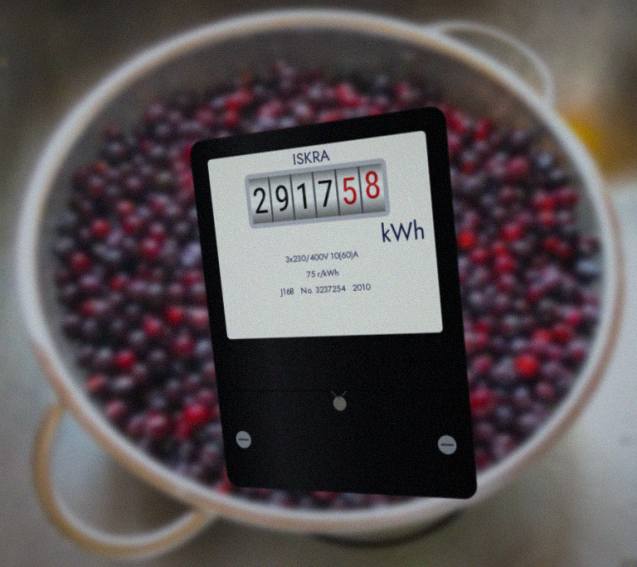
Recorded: {"value": 2917.58, "unit": "kWh"}
